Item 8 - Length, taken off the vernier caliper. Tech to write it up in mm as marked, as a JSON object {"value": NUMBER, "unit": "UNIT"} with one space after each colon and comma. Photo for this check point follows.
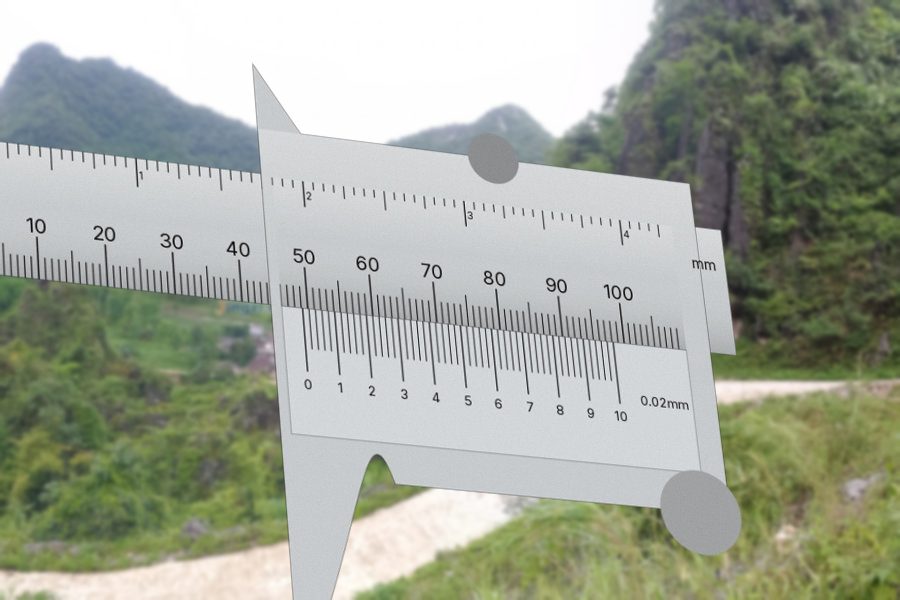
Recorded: {"value": 49.2, "unit": "mm"}
